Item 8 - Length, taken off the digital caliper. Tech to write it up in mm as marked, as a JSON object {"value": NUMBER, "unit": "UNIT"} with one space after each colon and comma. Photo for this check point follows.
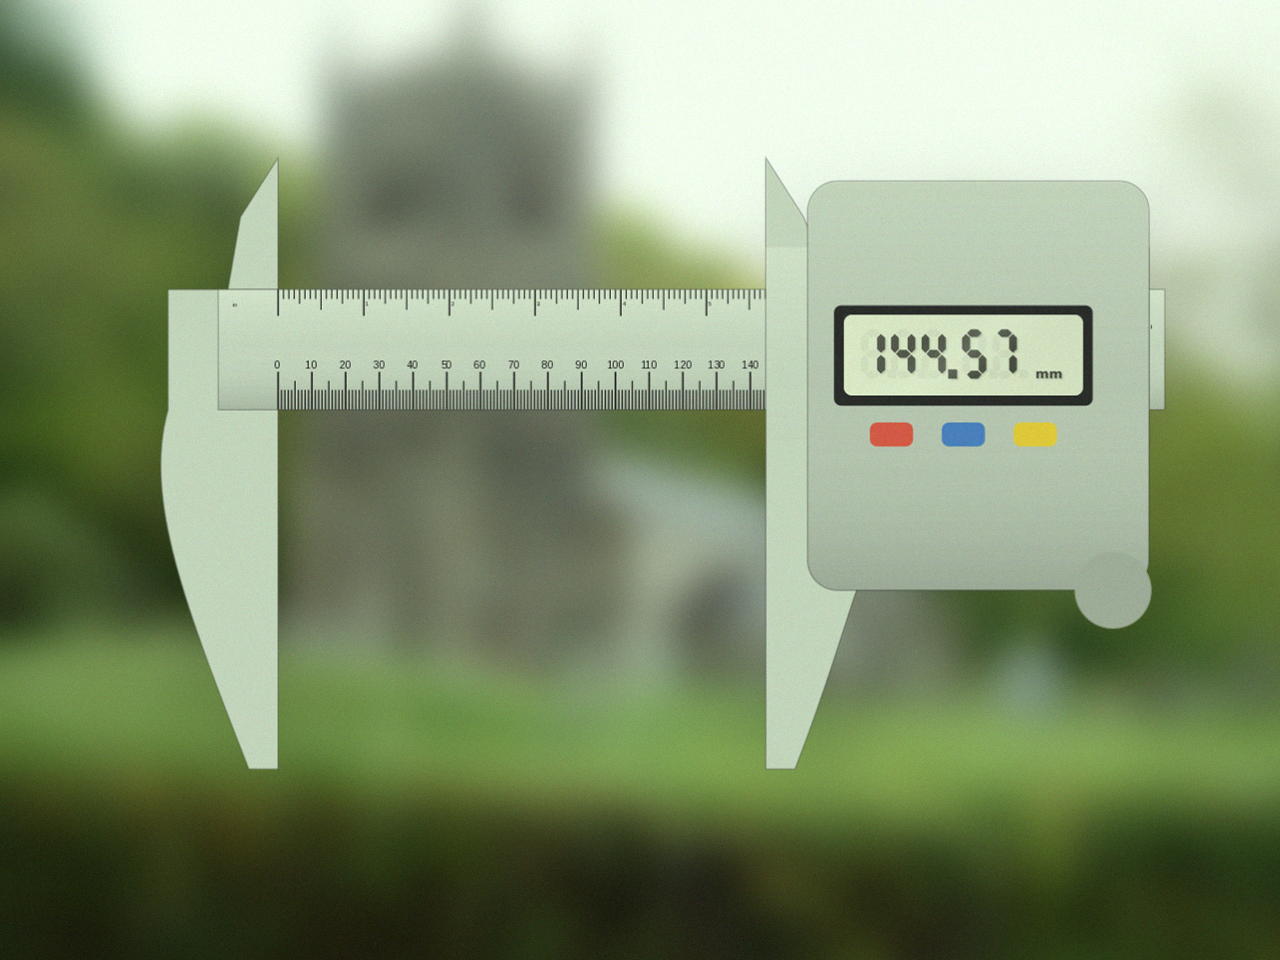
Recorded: {"value": 144.57, "unit": "mm"}
